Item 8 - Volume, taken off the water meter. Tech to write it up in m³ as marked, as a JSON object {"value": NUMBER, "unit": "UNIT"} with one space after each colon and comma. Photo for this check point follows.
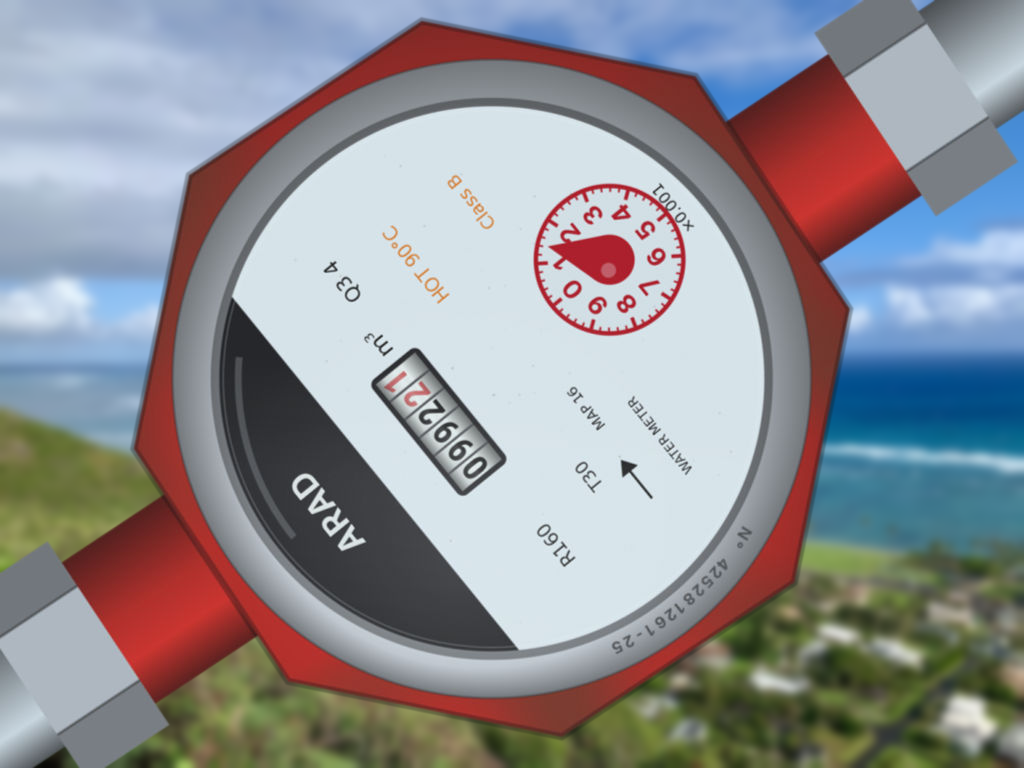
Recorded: {"value": 992.211, "unit": "m³"}
